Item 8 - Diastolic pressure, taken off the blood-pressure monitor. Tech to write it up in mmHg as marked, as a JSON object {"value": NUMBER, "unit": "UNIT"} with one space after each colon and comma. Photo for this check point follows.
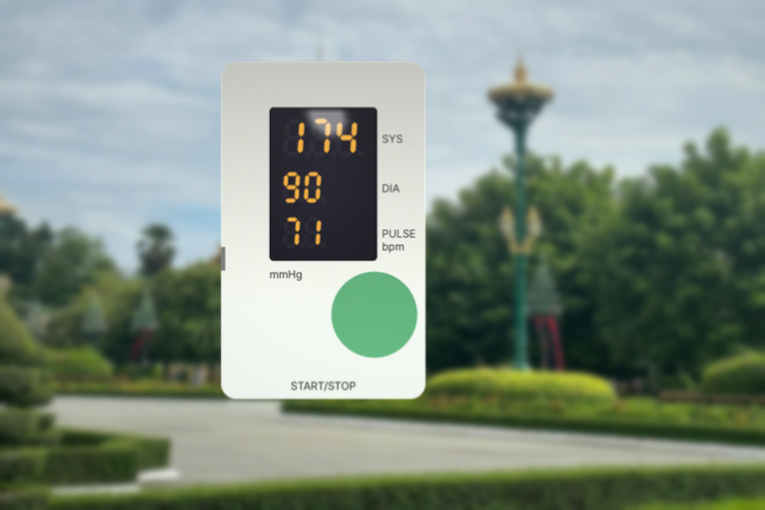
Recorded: {"value": 90, "unit": "mmHg"}
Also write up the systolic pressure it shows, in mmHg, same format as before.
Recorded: {"value": 174, "unit": "mmHg"}
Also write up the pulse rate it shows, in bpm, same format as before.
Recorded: {"value": 71, "unit": "bpm"}
